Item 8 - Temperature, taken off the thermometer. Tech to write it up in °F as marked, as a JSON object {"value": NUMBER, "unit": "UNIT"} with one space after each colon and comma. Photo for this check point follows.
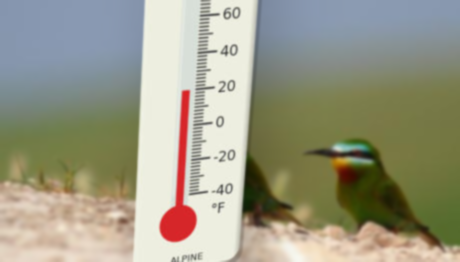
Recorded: {"value": 20, "unit": "°F"}
